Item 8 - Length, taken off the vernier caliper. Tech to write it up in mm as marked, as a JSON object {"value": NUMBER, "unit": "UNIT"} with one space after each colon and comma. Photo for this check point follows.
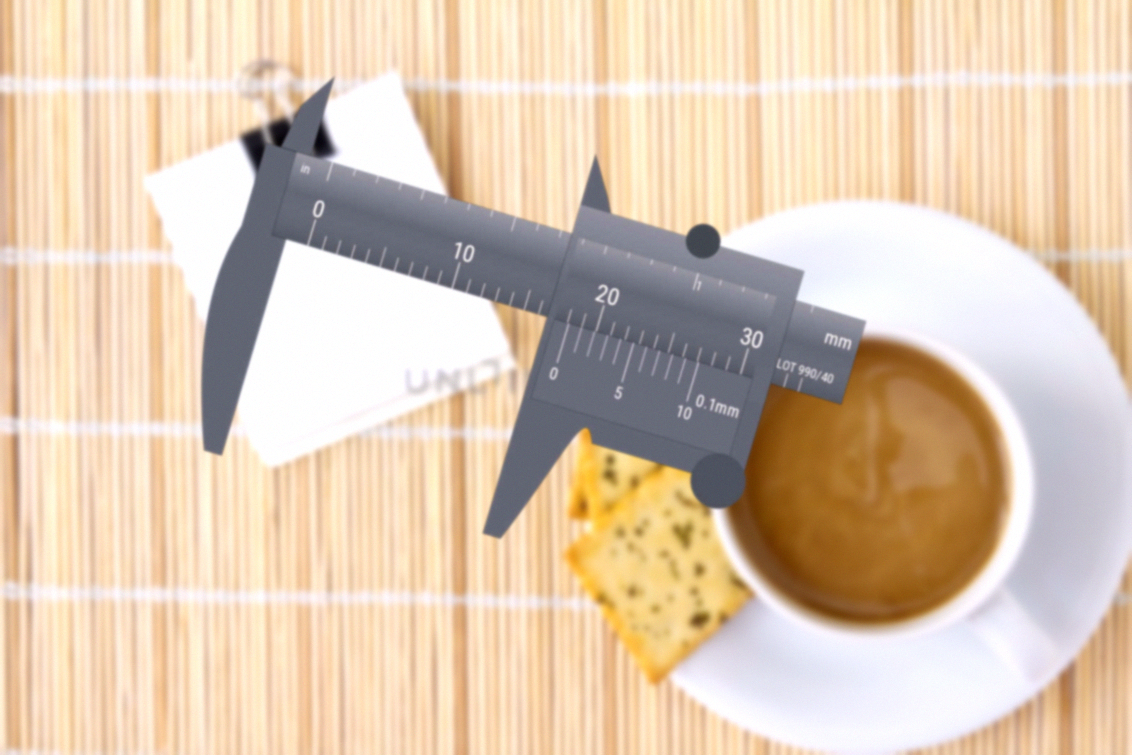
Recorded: {"value": 18.1, "unit": "mm"}
